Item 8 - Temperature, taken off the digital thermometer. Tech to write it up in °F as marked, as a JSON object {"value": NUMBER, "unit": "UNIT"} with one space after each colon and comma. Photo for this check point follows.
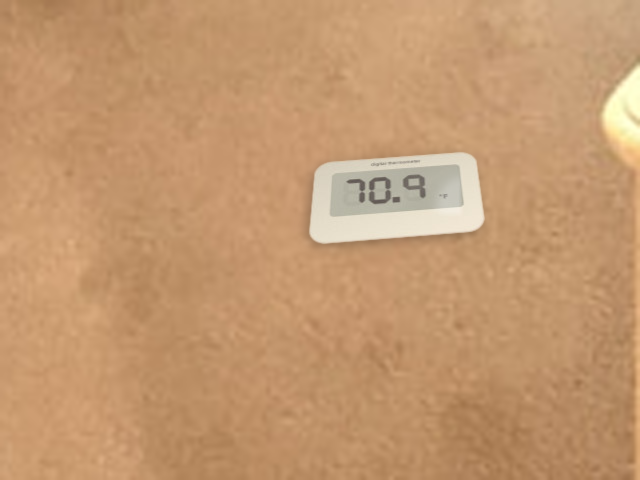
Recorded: {"value": 70.9, "unit": "°F"}
